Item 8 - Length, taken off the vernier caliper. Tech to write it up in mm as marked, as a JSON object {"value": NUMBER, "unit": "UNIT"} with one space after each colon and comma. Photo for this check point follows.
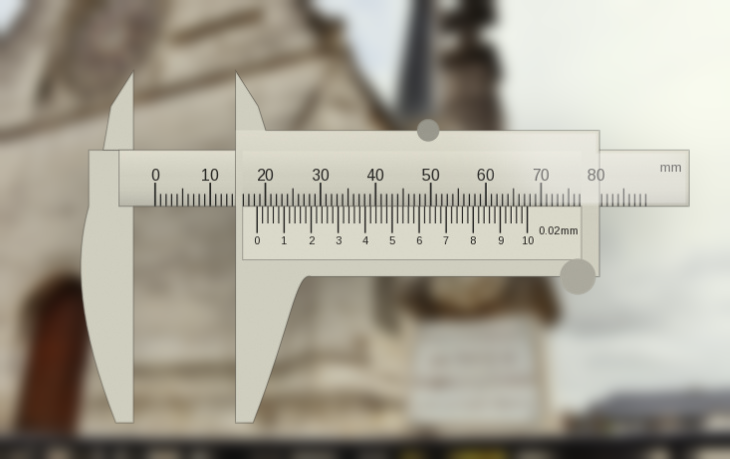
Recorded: {"value": 18.5, "unit": "mm"}
